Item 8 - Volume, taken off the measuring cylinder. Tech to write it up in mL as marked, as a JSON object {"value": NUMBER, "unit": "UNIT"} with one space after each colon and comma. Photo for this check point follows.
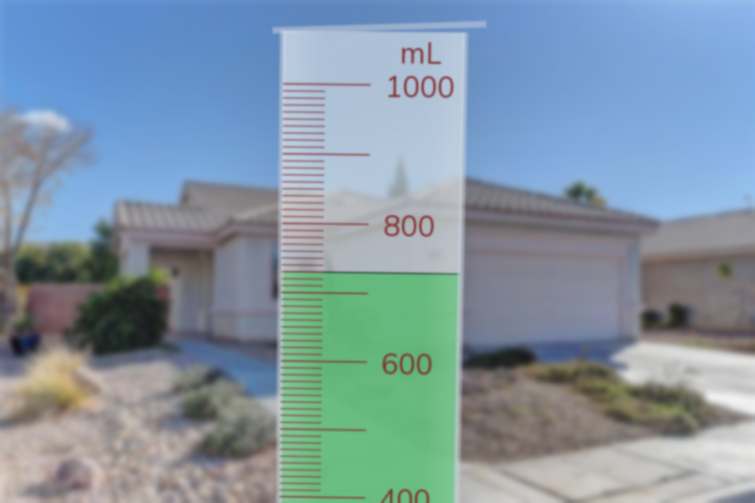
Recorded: {"value": 730, "unit": "mL"}
